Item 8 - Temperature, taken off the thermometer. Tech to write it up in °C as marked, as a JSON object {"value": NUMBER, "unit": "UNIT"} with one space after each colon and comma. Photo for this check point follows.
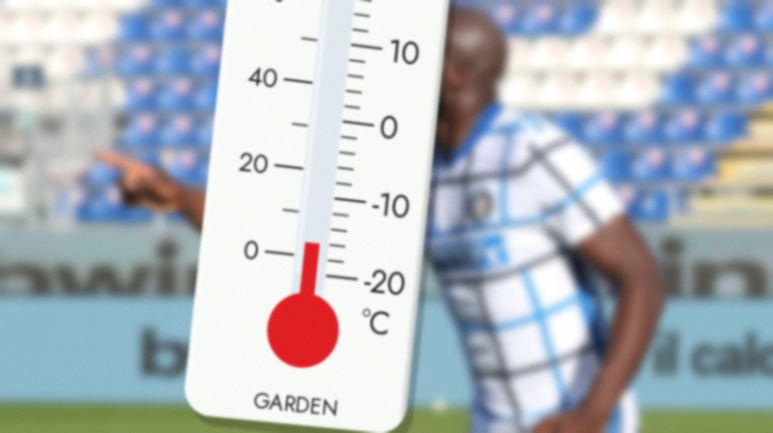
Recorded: {"value": -16, "unit": "°C"}
